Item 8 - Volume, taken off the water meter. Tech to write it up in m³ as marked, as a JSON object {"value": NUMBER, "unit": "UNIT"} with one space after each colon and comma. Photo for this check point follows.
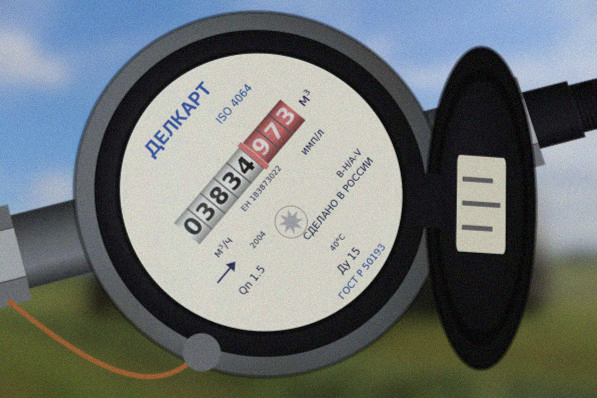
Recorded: {"value": 3834.973, "unit": "m³"}
